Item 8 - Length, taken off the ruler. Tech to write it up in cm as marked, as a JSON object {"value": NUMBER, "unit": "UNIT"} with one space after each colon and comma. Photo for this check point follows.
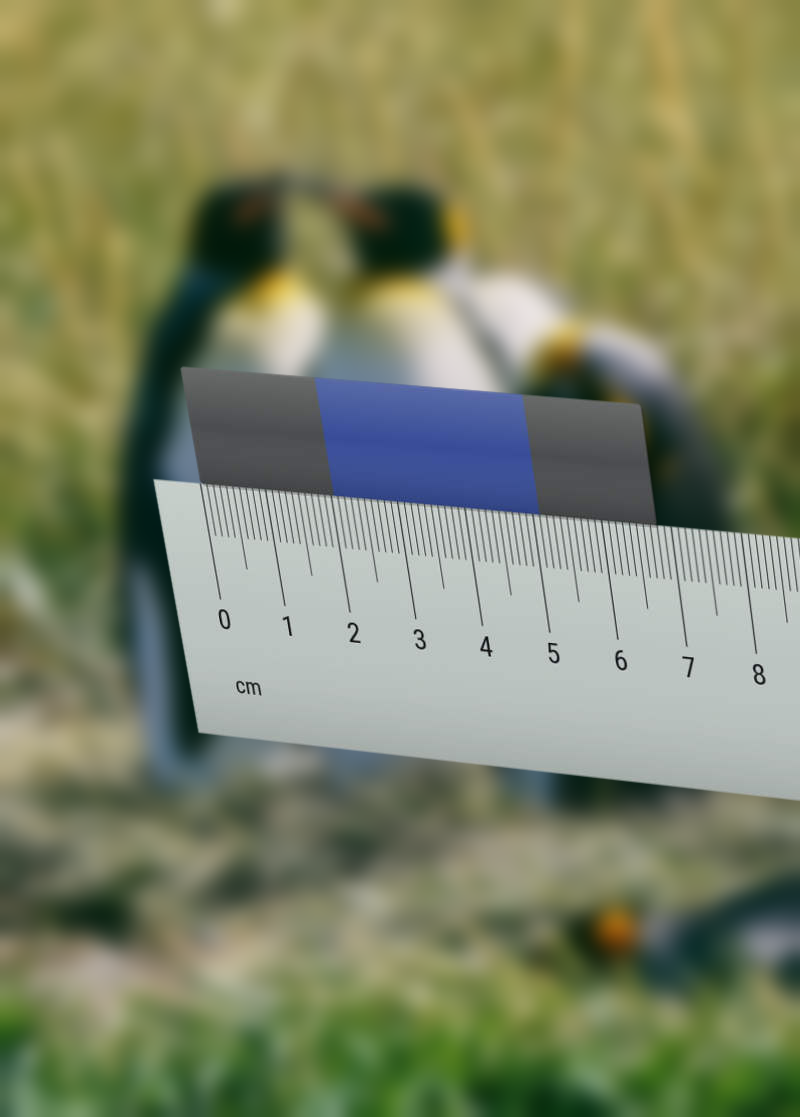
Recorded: {"value": 6.8, "unit": "cm"}
